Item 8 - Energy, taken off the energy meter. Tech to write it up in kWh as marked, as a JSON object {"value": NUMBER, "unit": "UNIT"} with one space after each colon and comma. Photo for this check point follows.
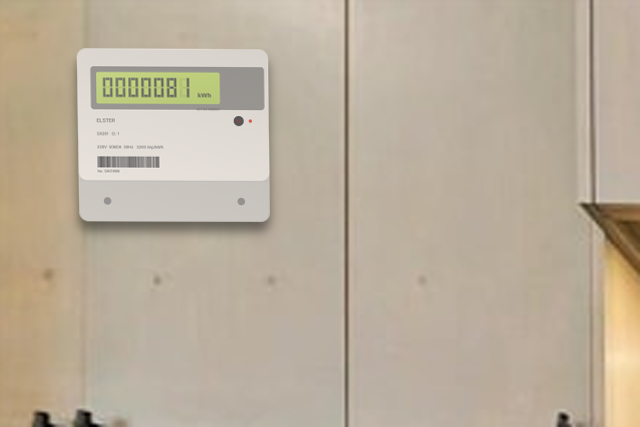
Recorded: {"value": 81, "unit": "kWh"}
